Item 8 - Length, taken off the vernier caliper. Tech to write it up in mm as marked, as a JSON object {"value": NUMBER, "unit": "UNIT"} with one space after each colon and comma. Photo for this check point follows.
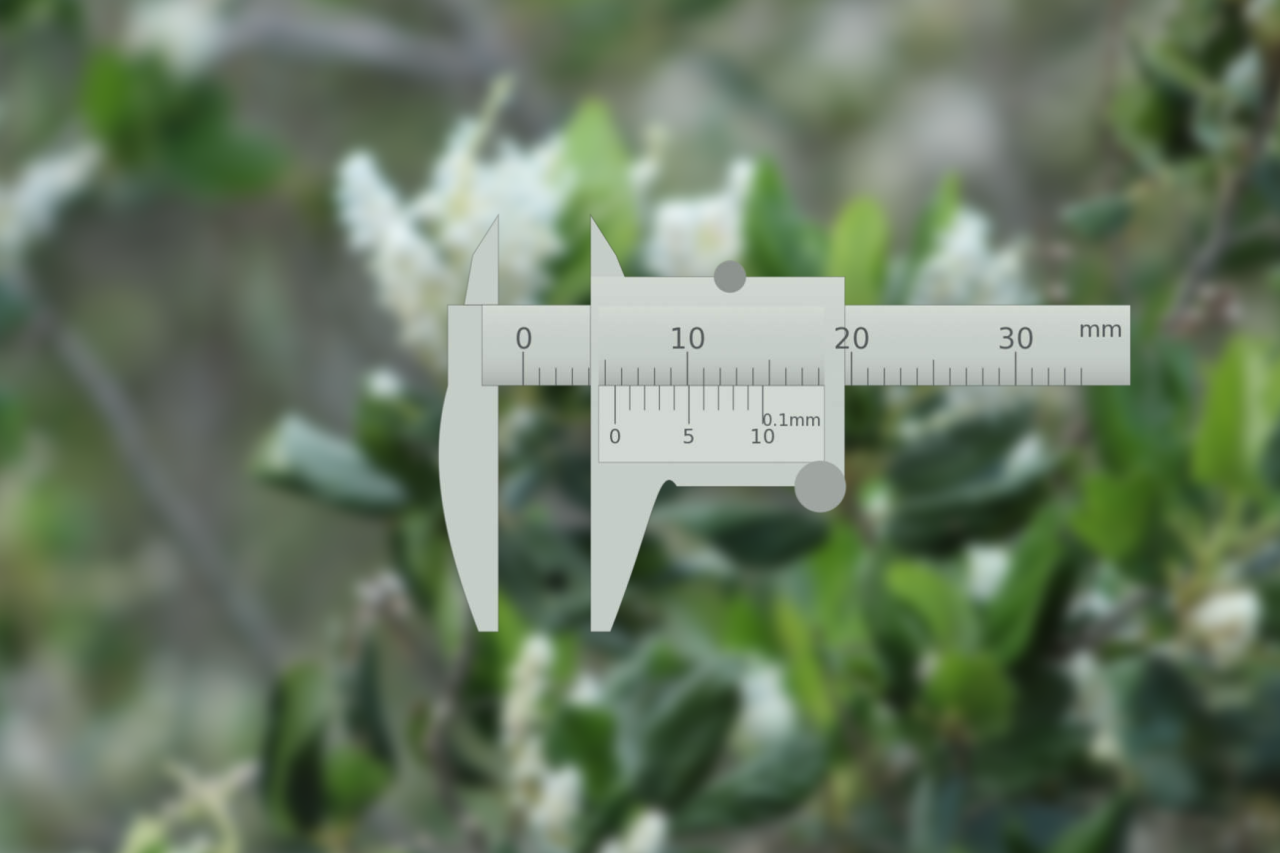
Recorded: {"value": 5.6, "unit": "mm"}
